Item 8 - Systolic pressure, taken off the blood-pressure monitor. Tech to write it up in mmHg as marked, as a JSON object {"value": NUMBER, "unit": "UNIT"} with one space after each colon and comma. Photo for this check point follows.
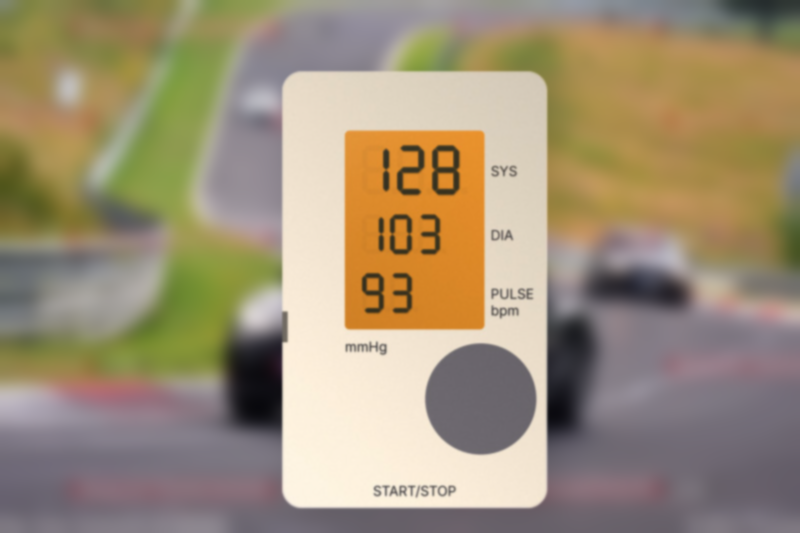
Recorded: {"value": 128, "unit": "mmHg"}
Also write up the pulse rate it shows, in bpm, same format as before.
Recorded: {"value": 93, "unit": "bpm"}
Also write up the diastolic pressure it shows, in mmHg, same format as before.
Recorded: {"value": 103, "unit": "mmHg"}
